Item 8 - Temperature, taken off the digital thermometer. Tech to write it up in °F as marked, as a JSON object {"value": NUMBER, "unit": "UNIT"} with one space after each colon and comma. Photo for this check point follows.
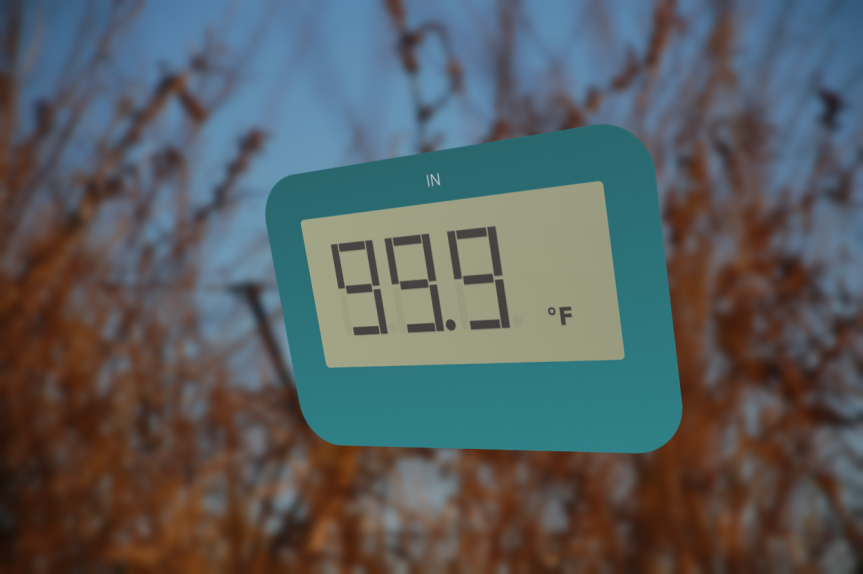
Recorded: {"value": 99.9, "unit": "°F"}
